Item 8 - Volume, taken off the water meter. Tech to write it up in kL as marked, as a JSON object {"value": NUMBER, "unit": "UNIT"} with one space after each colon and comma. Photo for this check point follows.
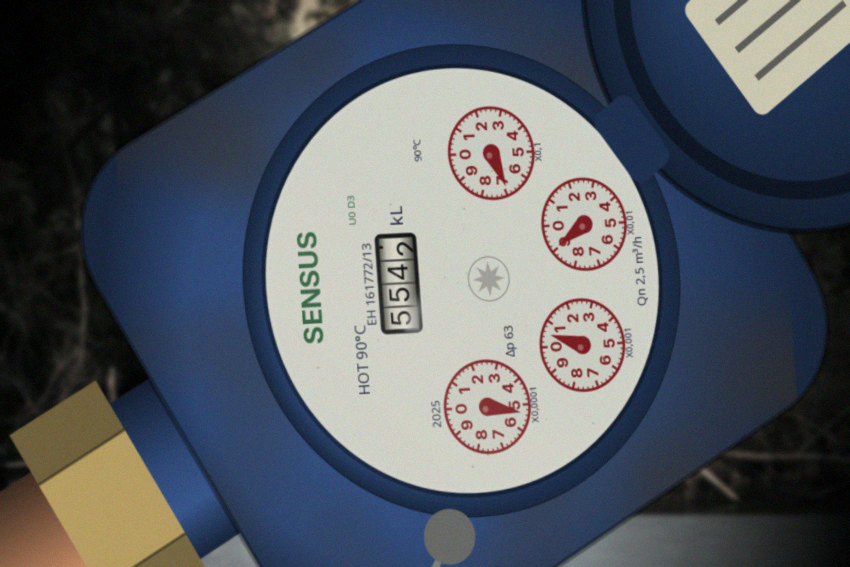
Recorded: {"value": 5541.6905, "unit": "kL"}
